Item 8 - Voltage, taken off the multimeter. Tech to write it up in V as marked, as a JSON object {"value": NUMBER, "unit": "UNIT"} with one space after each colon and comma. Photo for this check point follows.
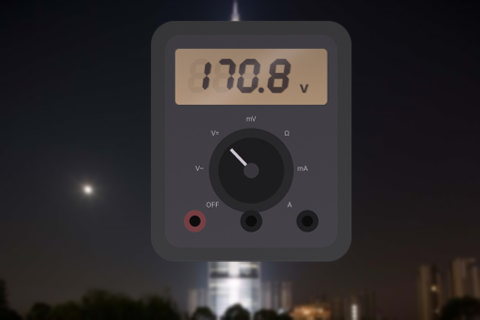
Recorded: {"value": 170.8, "unit": "V"}
